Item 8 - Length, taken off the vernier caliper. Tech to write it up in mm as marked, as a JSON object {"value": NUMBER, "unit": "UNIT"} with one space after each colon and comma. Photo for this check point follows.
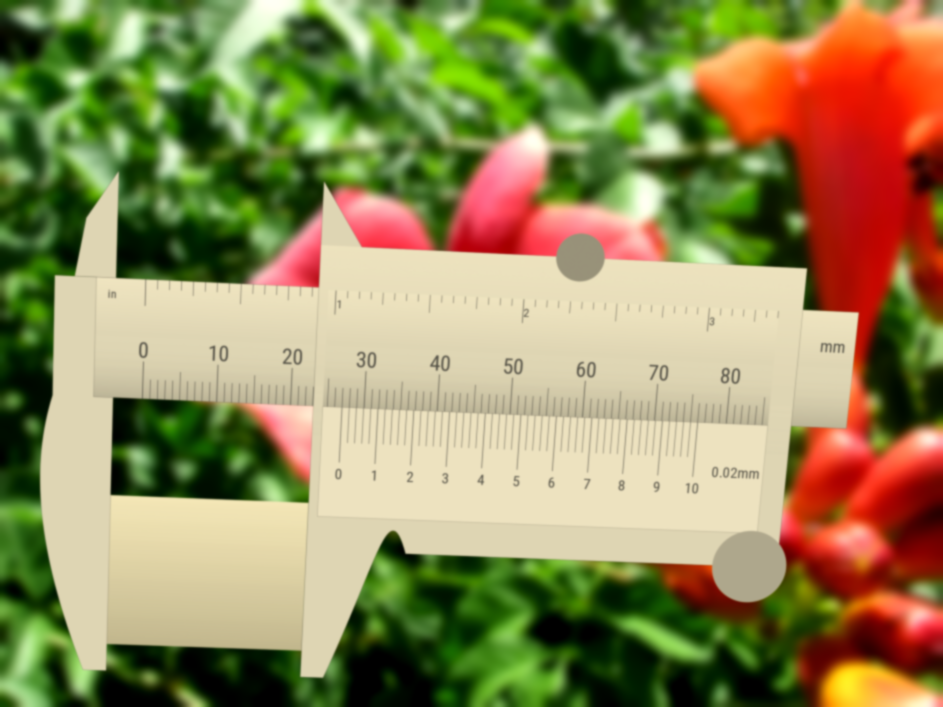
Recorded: {"value": 27.0, "unit": "mm"}
